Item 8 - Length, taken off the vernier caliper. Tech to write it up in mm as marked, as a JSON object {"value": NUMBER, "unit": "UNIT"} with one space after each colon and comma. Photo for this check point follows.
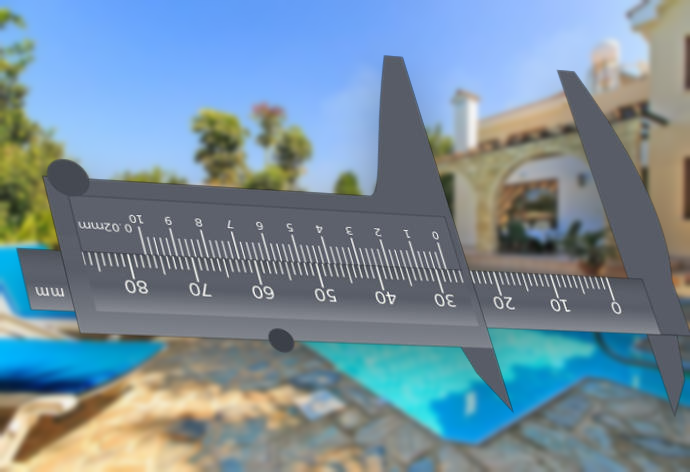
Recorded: {"value": 28.2, "unit": "mm"}
